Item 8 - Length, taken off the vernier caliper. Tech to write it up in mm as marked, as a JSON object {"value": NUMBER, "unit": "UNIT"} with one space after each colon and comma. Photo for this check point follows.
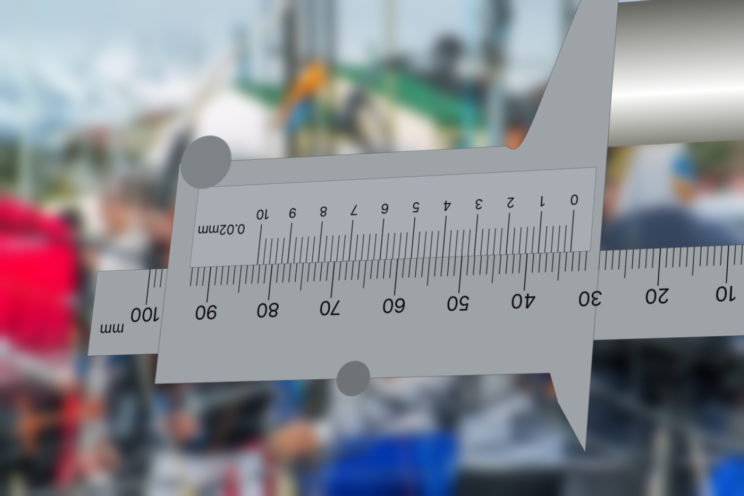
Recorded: {"value": 33.4, "unit": "mm"}
